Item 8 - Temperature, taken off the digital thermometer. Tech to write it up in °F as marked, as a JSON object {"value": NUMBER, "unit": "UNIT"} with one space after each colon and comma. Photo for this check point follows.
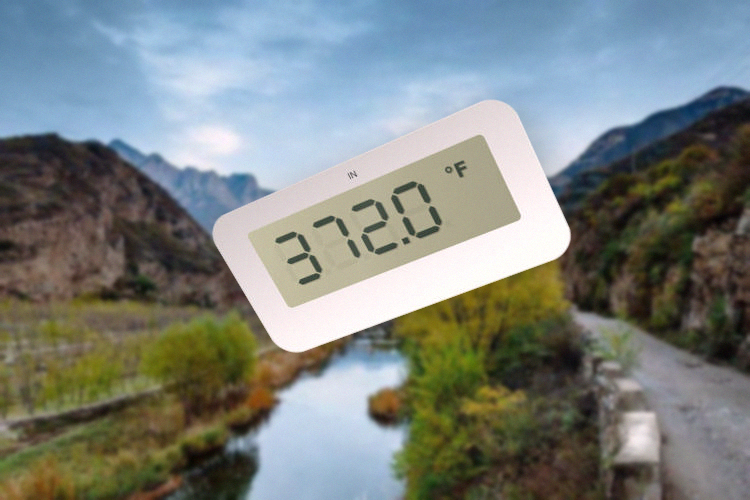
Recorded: {"value": 372.0, "unit": "°F"}
